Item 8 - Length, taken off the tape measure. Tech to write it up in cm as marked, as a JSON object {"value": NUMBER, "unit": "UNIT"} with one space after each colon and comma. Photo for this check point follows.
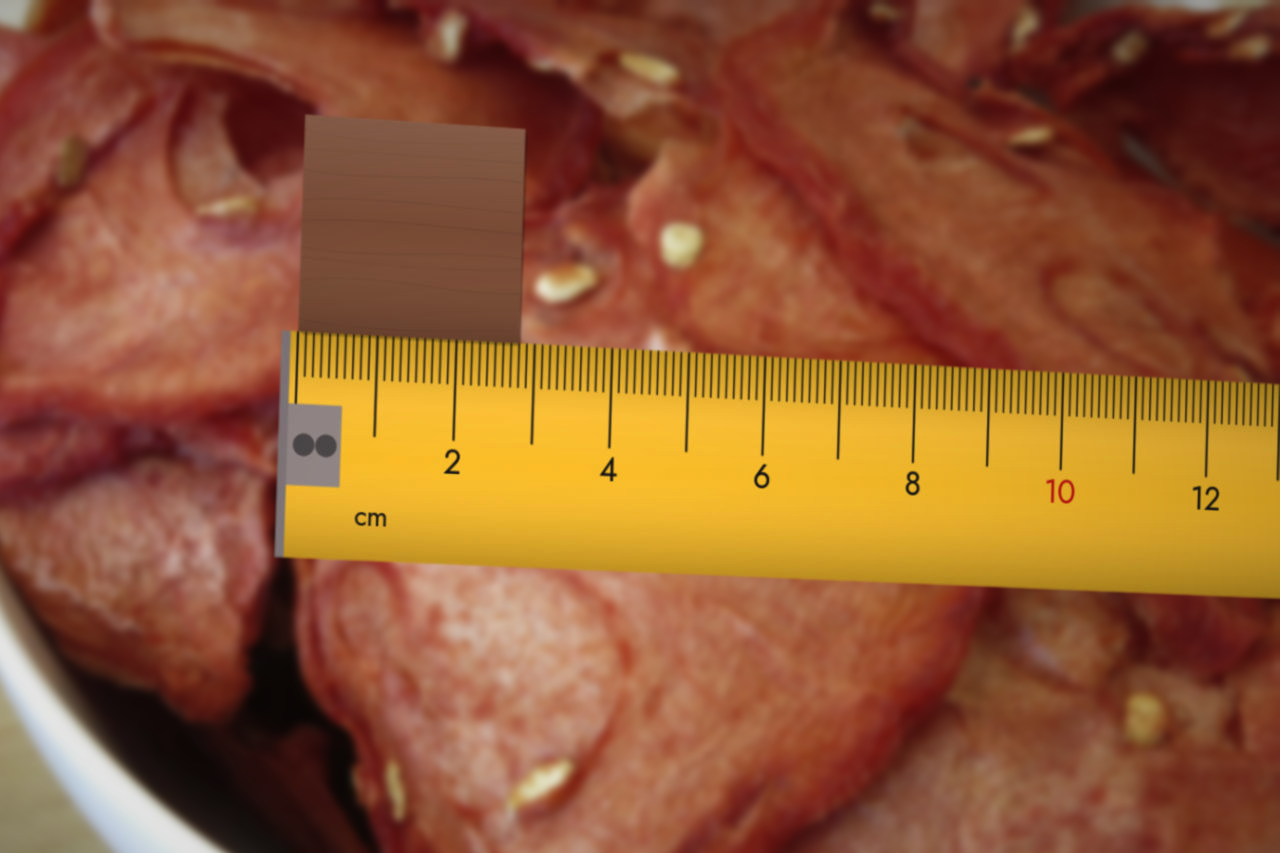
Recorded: {"value": 2.8, "unit": "cm"}
